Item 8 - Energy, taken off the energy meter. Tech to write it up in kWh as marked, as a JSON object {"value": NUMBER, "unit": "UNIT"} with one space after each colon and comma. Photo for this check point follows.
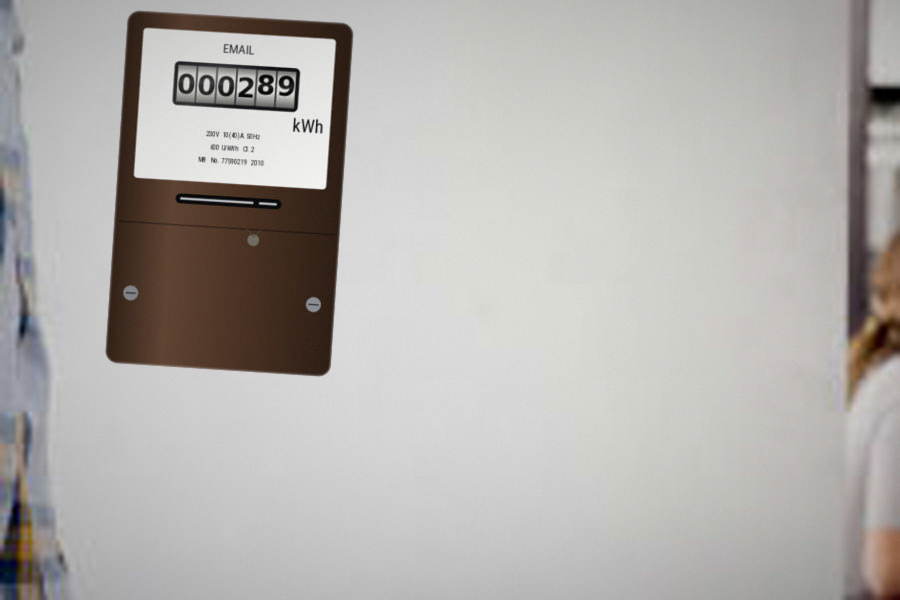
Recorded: {"value": 289, "unit": "kWh"}
